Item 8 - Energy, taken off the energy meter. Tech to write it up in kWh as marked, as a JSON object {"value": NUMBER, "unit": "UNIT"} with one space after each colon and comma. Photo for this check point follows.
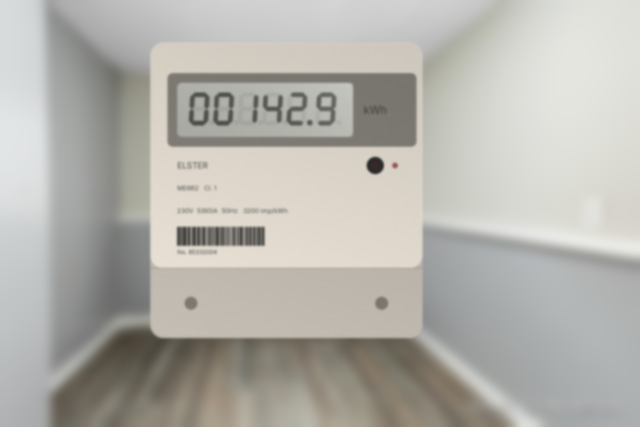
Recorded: {"value": 142.9, "unit": "kWh"}
